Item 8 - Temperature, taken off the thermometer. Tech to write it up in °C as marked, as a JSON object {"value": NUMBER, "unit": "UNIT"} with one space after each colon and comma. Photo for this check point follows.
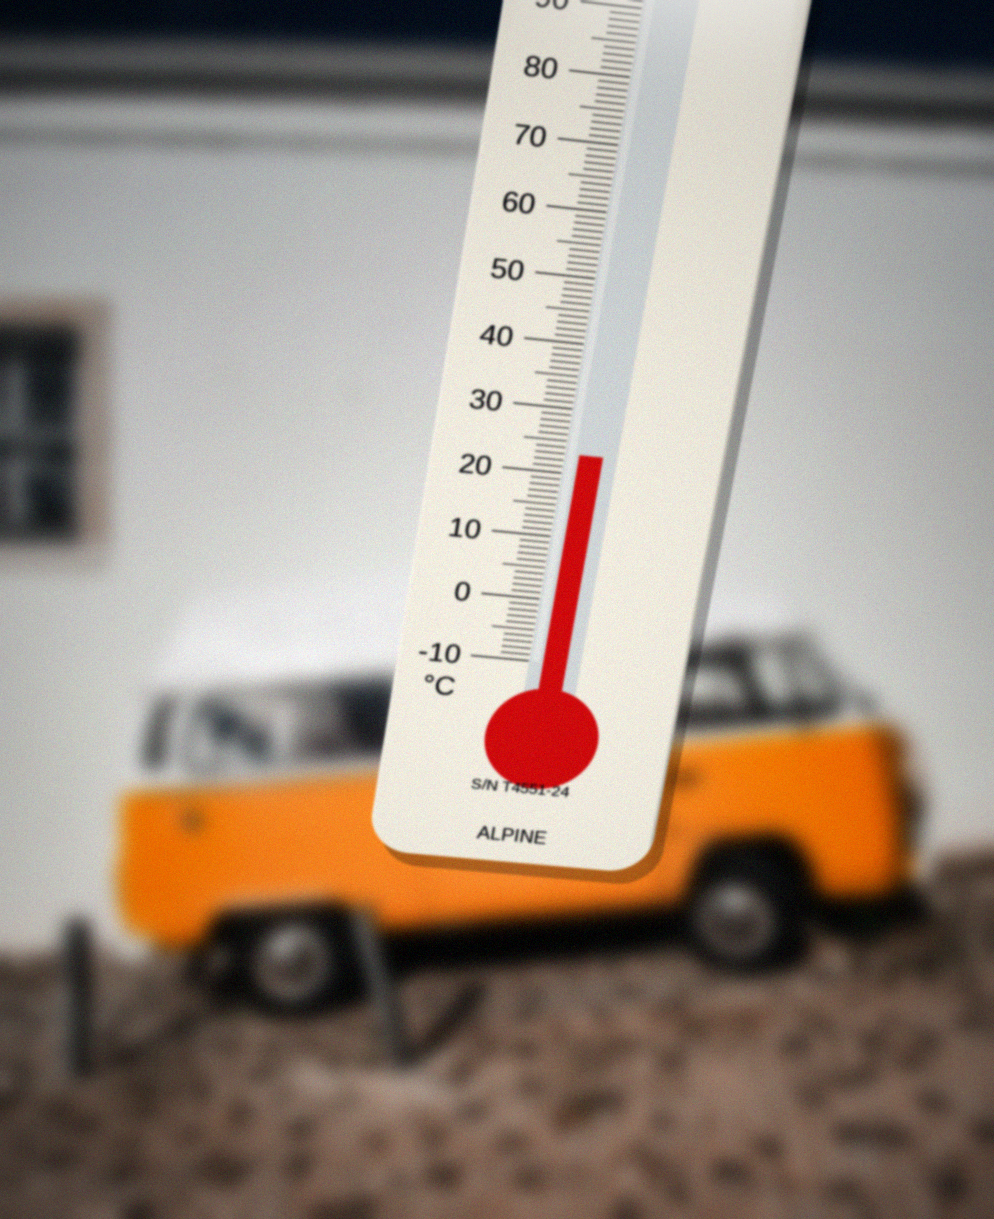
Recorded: {"value": 23, "unit": "°C"}
